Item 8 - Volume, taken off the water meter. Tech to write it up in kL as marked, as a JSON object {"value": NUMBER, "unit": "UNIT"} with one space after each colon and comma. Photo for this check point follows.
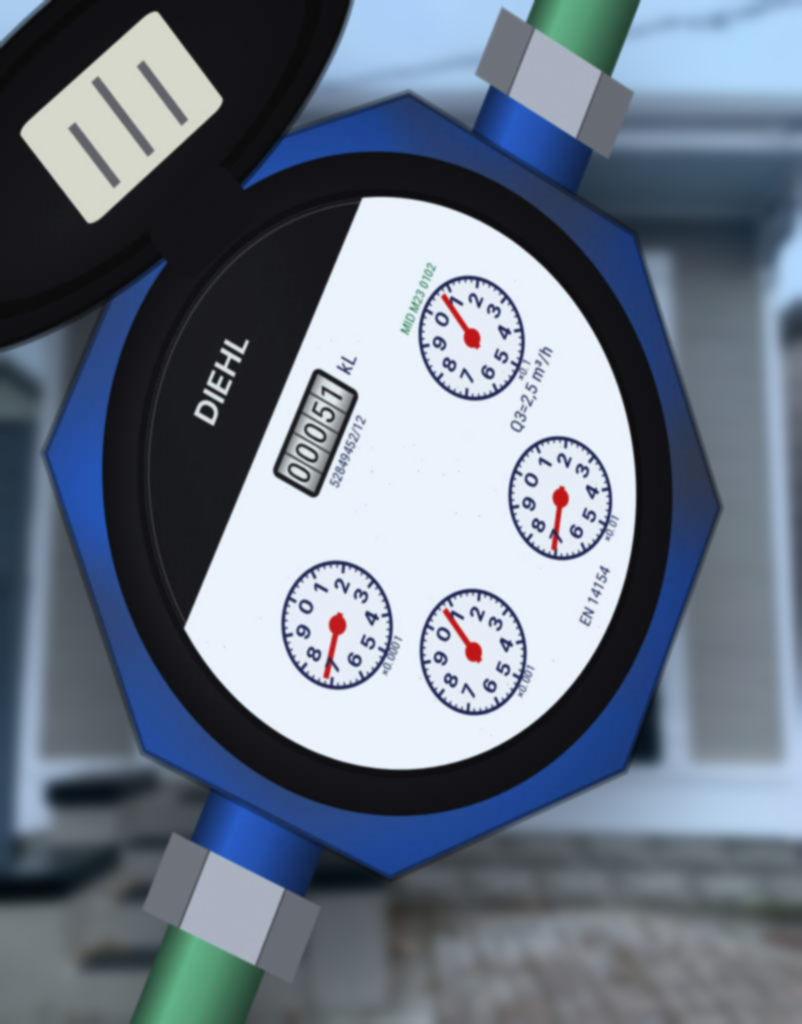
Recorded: {"value": 51.0707, "unit": "kL"}
